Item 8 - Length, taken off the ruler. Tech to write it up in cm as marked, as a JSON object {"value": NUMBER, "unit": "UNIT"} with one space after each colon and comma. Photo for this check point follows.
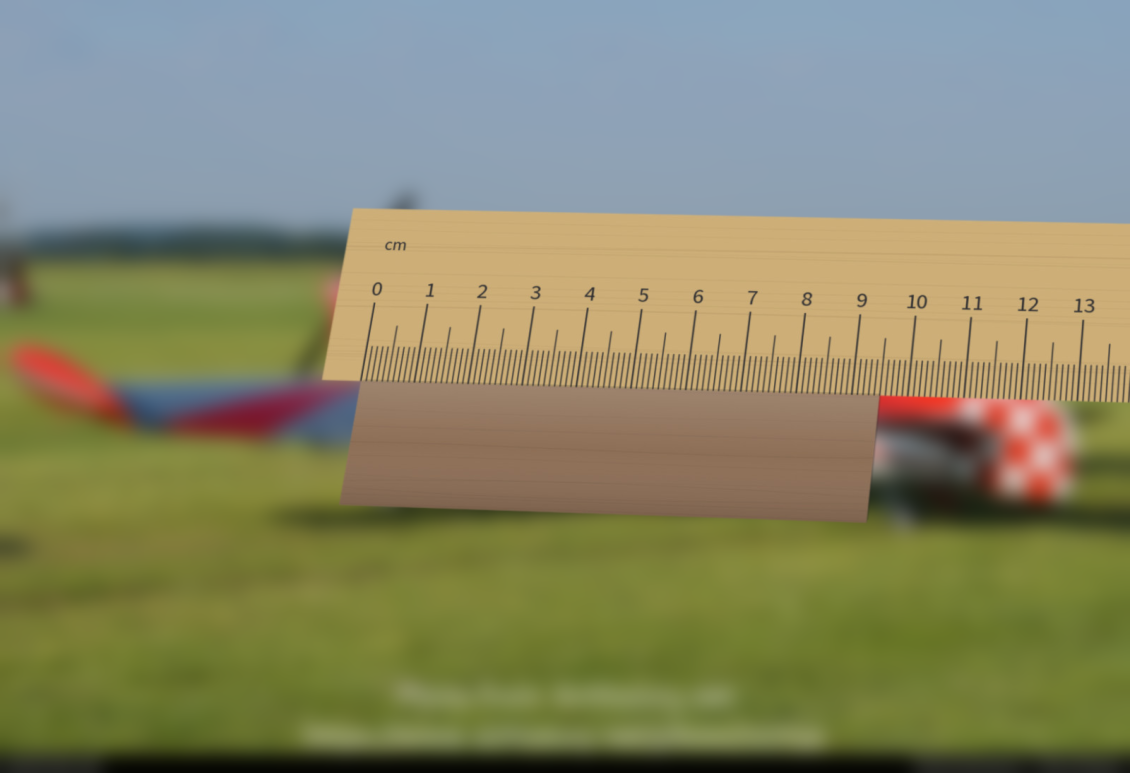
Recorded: {"value": 9.5, "unit": "cm"}
